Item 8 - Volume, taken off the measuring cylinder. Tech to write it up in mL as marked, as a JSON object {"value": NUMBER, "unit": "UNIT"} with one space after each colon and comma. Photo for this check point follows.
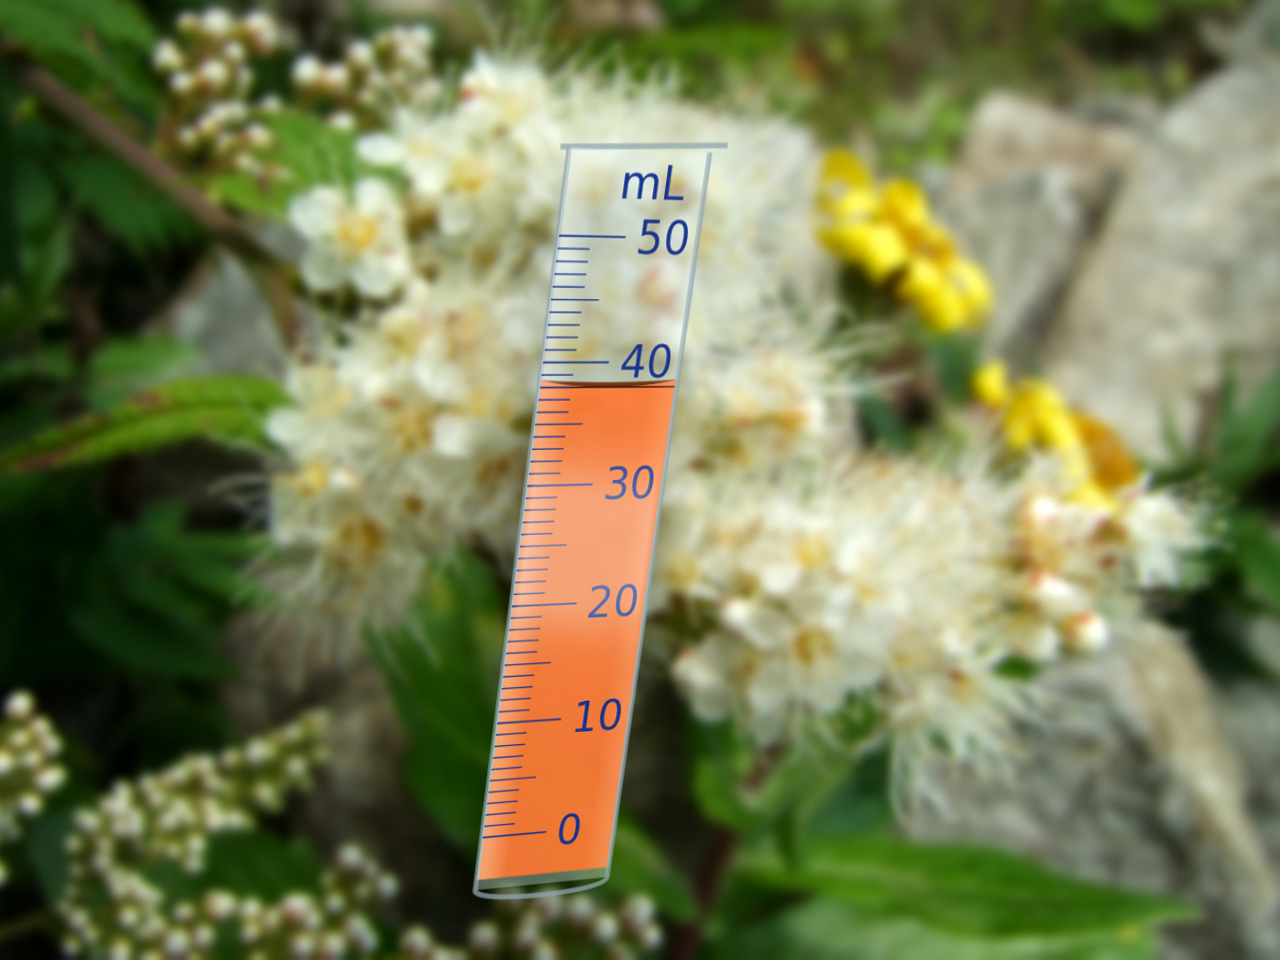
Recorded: {"value": 38, "unit": "mL"}
